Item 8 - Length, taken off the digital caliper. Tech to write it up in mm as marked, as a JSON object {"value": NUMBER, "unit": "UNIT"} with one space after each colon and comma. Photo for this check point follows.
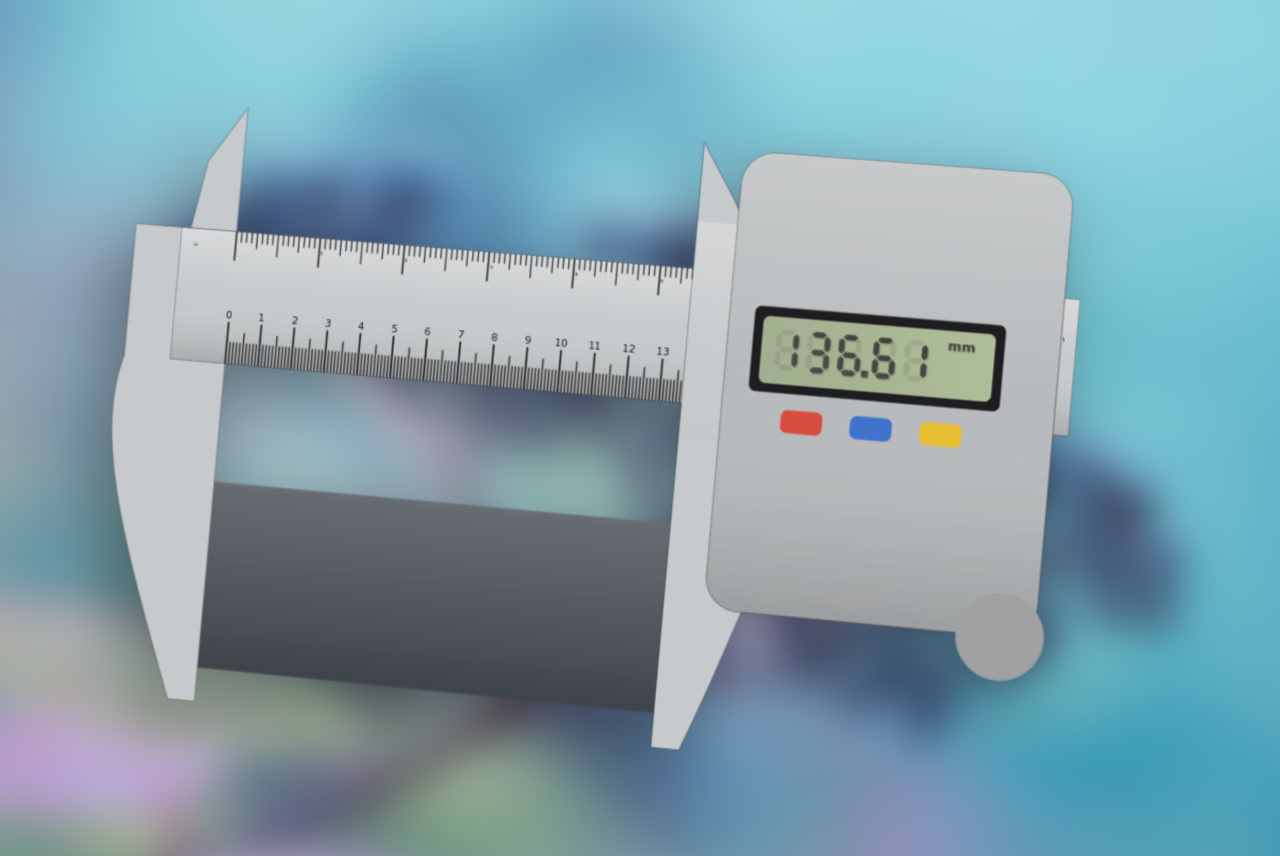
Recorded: {"value": 136.61, "unit": "mm"}
